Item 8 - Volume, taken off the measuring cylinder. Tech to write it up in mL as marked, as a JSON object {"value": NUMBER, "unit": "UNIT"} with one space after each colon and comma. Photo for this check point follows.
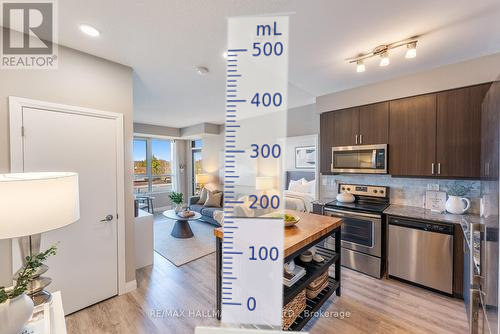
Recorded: {"value": 170, "unit": "mL"}
